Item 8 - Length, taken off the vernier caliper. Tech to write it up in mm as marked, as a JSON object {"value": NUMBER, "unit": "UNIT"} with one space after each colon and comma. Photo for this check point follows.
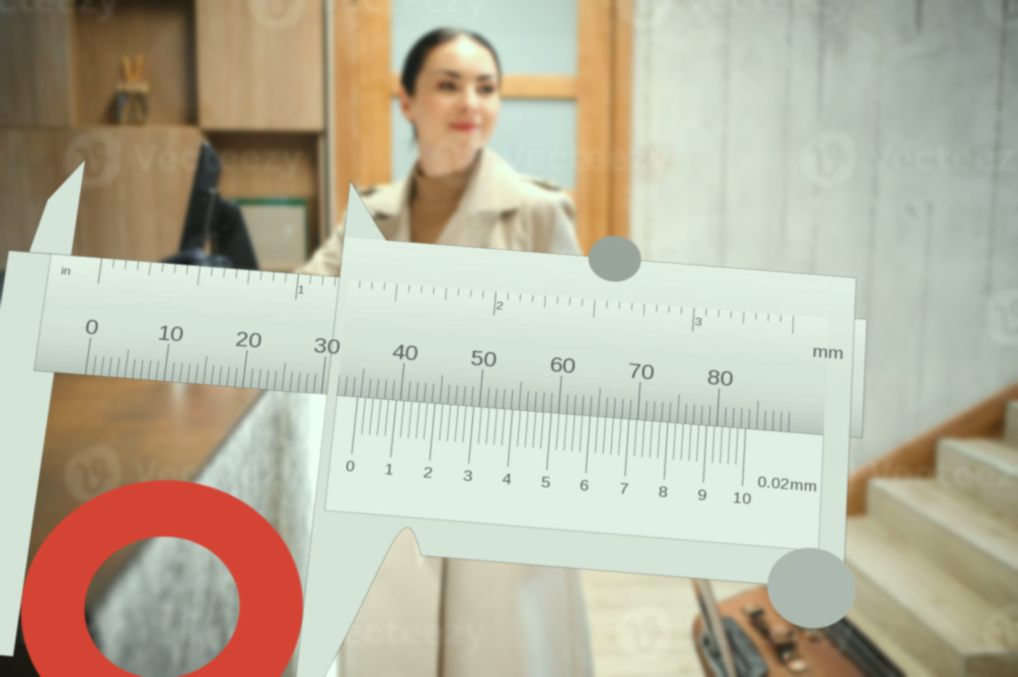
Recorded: {"value": 34.6, "unit": "mm"}
